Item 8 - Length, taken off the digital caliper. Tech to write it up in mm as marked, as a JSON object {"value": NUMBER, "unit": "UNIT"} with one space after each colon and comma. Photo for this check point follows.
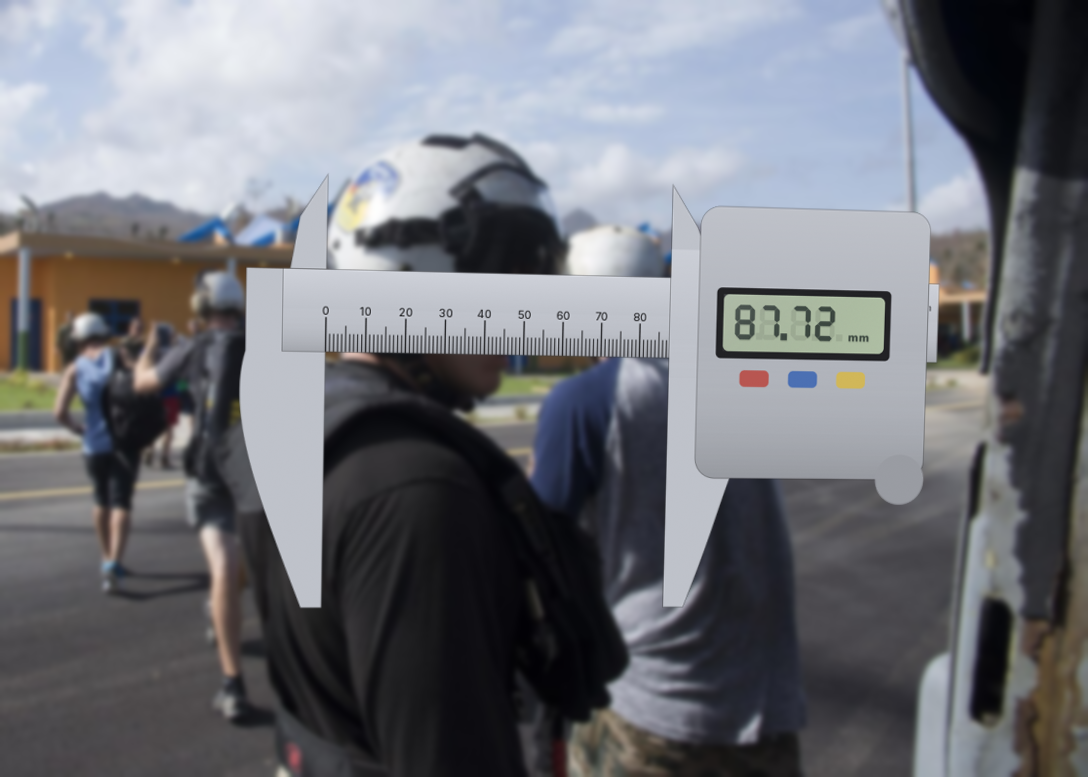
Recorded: {"value": 87.72, "unit": "mm"}
